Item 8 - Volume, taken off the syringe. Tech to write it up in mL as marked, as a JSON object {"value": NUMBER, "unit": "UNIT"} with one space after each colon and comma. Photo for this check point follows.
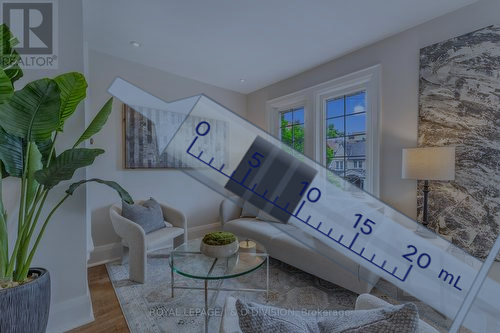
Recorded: {"value": 4, "unit": "mL"}
